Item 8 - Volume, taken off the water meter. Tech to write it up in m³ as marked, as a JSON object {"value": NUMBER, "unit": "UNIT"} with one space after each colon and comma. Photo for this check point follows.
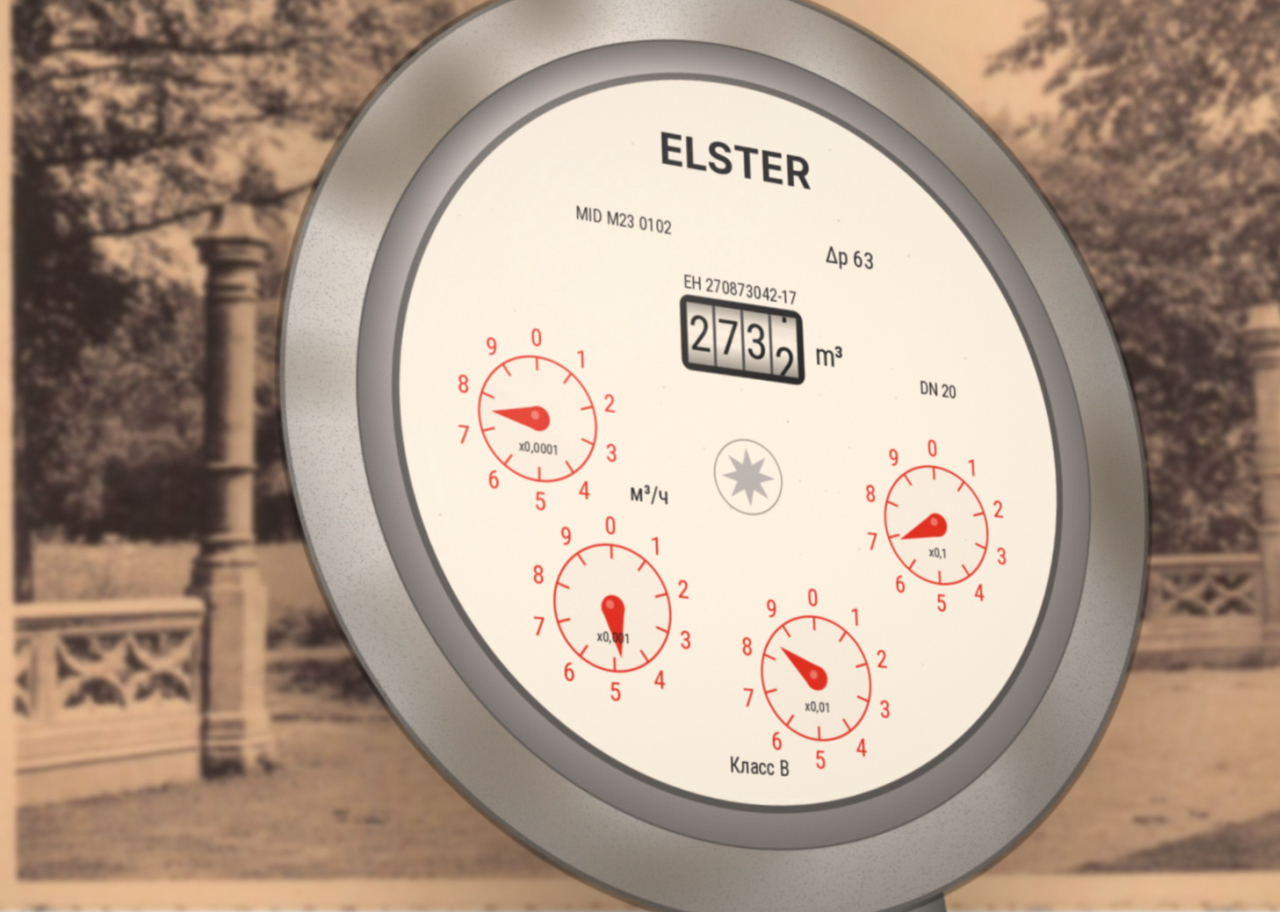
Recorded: {"value": 2731.6847, "unit": "m³"}
